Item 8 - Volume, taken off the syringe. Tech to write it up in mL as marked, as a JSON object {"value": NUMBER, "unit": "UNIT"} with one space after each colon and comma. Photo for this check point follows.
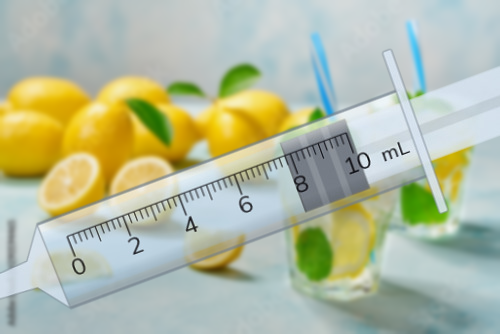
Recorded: {"value": 7.8, "unit": "mL"}
